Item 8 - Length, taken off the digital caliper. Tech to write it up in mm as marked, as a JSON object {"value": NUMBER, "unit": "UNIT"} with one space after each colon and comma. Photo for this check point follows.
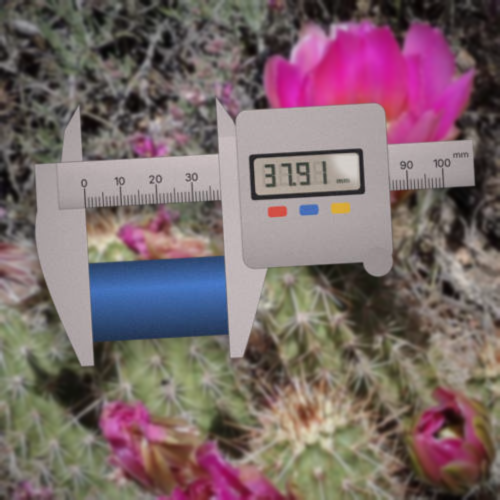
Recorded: {"value": 37.91, "unit": "mm"}
